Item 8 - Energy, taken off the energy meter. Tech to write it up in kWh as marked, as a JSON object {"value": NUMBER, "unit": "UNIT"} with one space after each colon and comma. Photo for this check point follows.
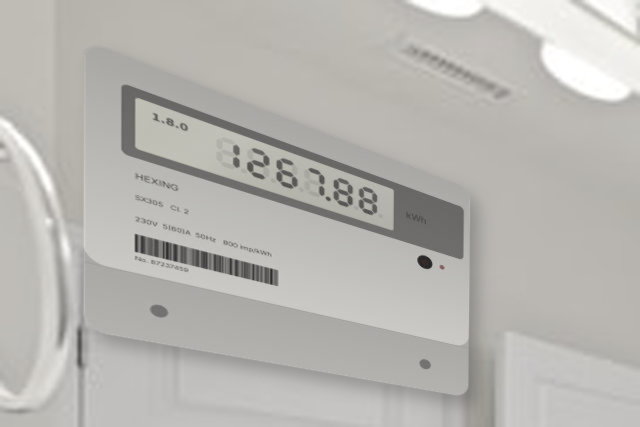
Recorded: {"value": 1267.88, "unit": "kWh"}
